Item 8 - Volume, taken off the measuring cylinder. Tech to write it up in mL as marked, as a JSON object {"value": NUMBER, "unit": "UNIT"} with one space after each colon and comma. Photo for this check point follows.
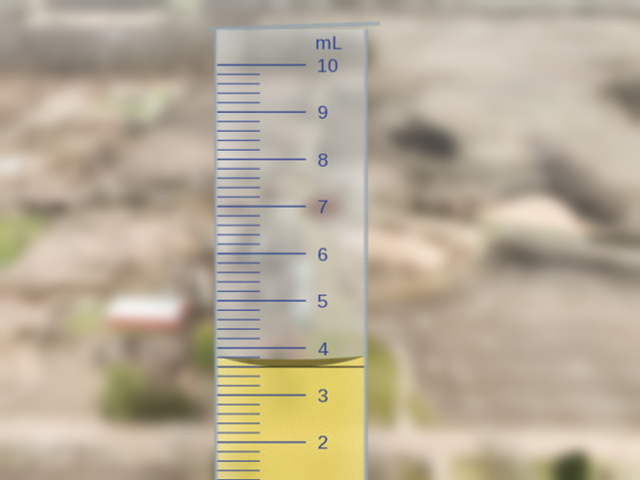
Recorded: {"value": 3.6, "unit": "mL"}
